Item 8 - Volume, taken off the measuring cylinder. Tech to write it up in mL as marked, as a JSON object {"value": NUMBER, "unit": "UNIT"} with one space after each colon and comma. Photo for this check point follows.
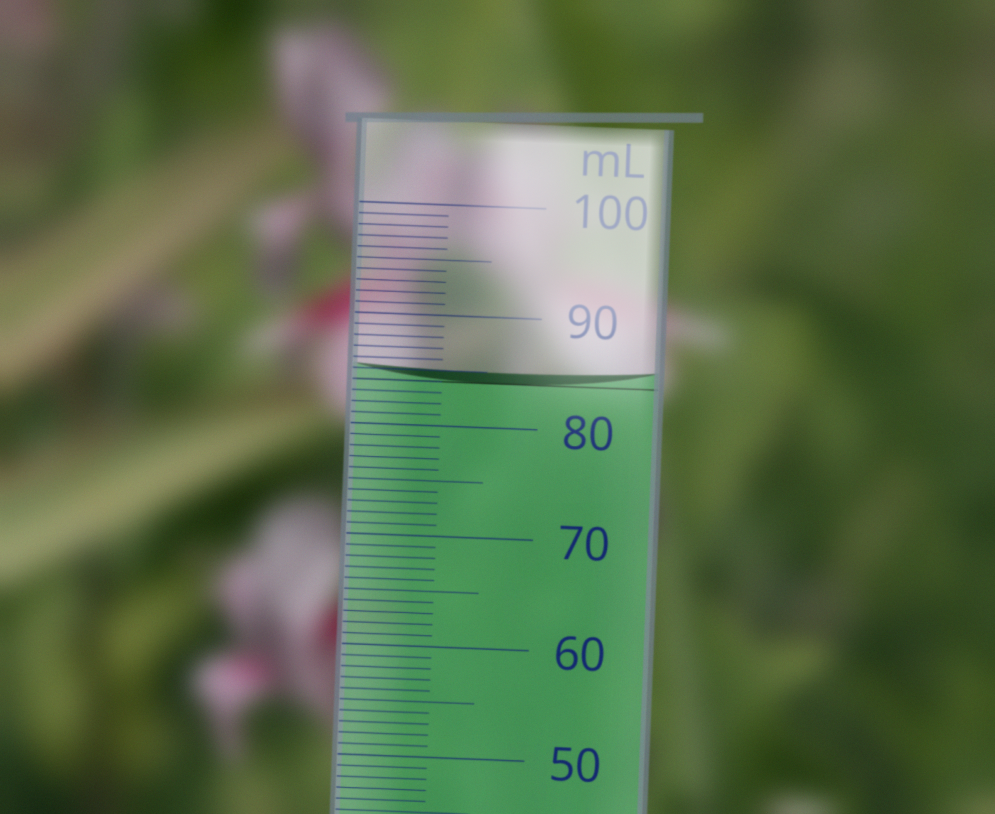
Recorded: {"value": 84, "unit": "mL"}
